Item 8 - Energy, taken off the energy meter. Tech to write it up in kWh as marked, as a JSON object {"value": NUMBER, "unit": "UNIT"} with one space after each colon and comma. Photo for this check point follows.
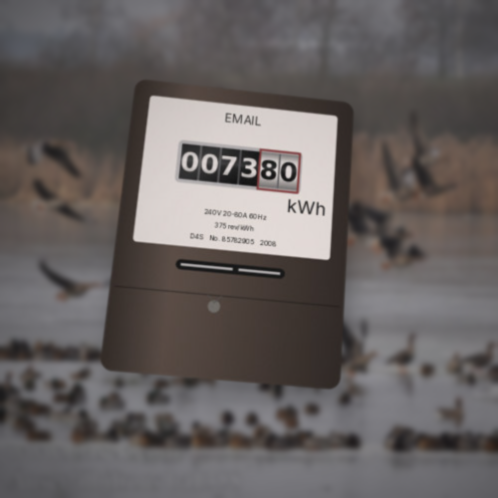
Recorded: {"value": 73.80, "unit": "kWh"}
